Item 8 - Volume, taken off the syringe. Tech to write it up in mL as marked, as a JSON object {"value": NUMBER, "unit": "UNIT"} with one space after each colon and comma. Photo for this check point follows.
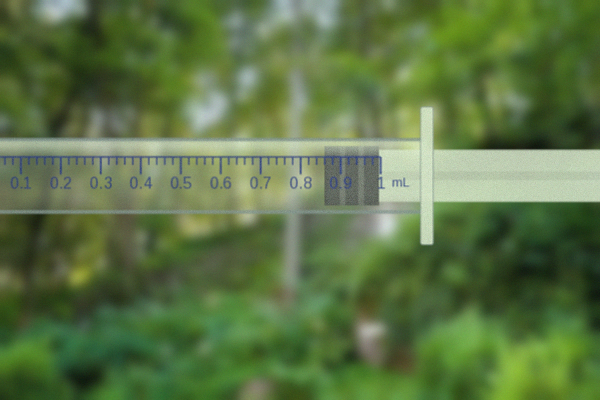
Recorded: {"value": 0.86, "unit": "mL"}
